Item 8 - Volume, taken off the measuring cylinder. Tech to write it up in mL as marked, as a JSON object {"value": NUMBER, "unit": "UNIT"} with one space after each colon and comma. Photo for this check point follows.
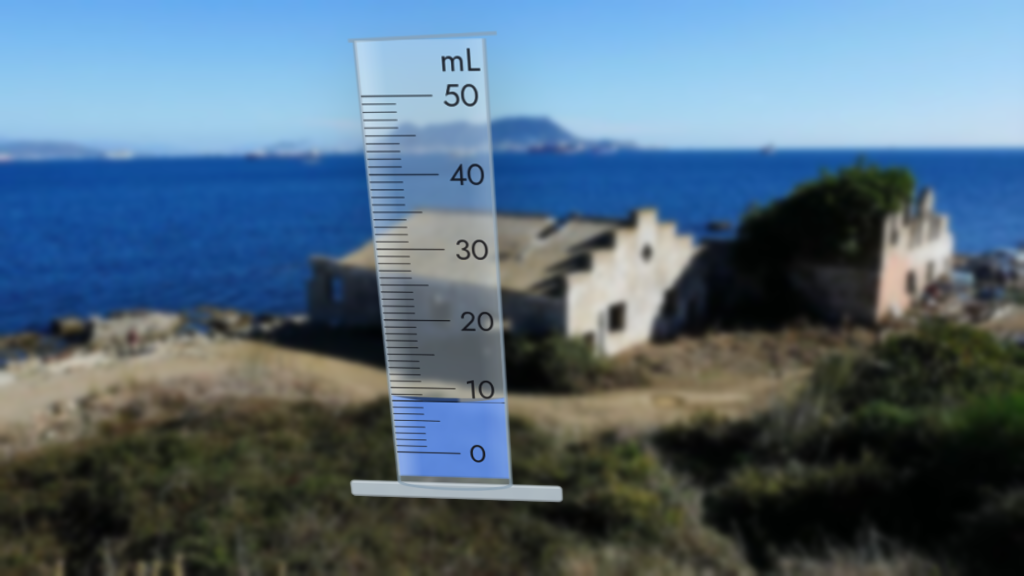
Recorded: {"value": 8, "unit": "mL"}
